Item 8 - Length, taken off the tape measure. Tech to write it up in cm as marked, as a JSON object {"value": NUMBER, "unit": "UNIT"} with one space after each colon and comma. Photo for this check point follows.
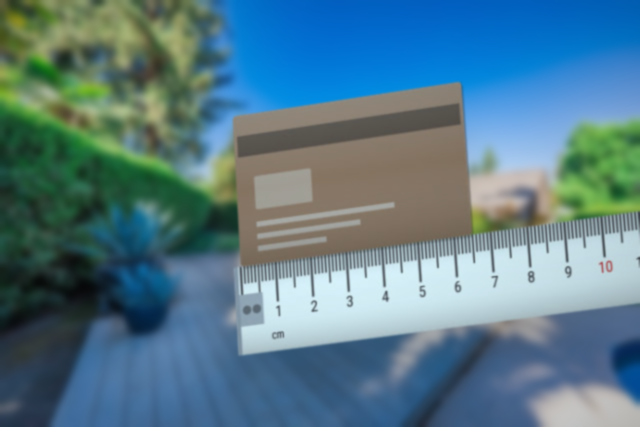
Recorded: {"value": 6.5, "unit": "cm"}
